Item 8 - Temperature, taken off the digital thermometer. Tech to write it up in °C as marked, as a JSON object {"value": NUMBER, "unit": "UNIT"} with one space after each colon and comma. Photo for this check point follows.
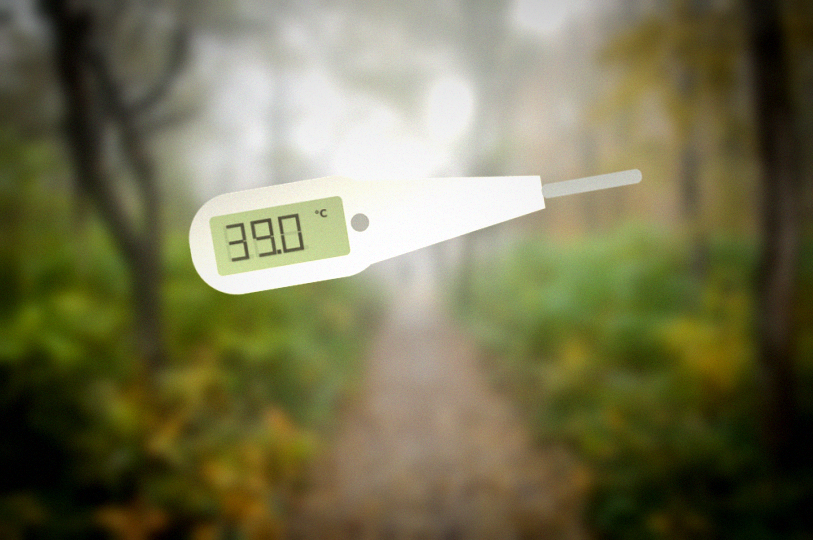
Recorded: {"value": 39.0, "unit": "°C"}
